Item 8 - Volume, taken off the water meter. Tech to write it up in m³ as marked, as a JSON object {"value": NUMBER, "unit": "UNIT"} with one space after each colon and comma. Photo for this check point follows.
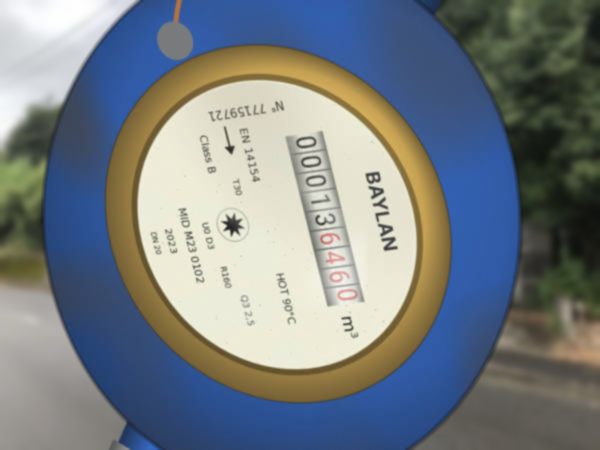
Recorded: {"value": 13.6460, "unit": "m³"}
